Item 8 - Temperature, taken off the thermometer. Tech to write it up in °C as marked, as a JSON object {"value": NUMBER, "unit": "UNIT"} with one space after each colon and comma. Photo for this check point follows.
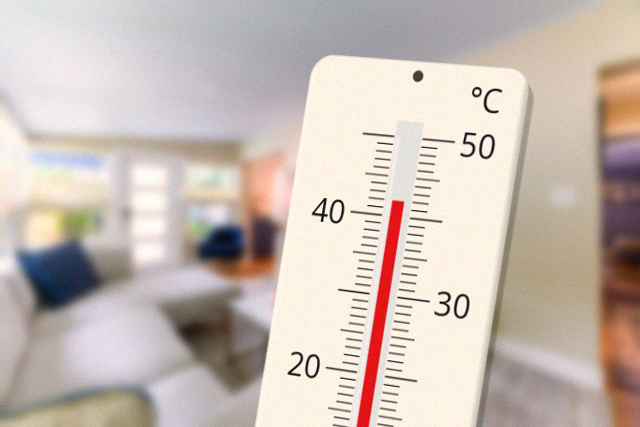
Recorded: {"value": 42, "unit": "°C"}
